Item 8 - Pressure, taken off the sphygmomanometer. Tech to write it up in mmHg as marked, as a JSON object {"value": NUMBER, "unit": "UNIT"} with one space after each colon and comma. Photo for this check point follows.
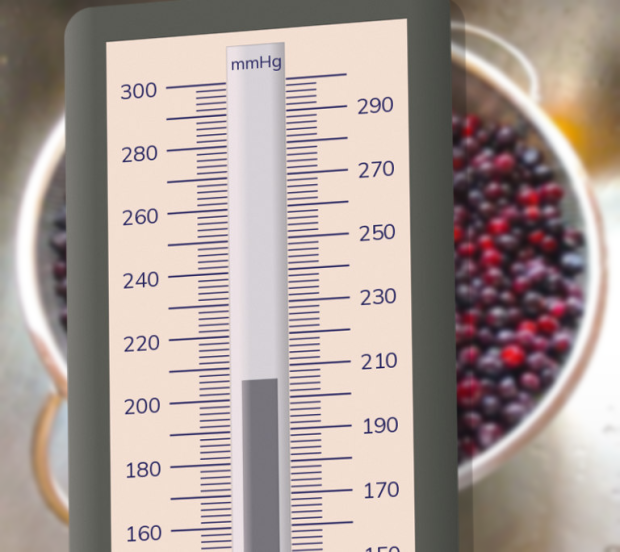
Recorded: {"value": 206, "unit": "mmHg"}
